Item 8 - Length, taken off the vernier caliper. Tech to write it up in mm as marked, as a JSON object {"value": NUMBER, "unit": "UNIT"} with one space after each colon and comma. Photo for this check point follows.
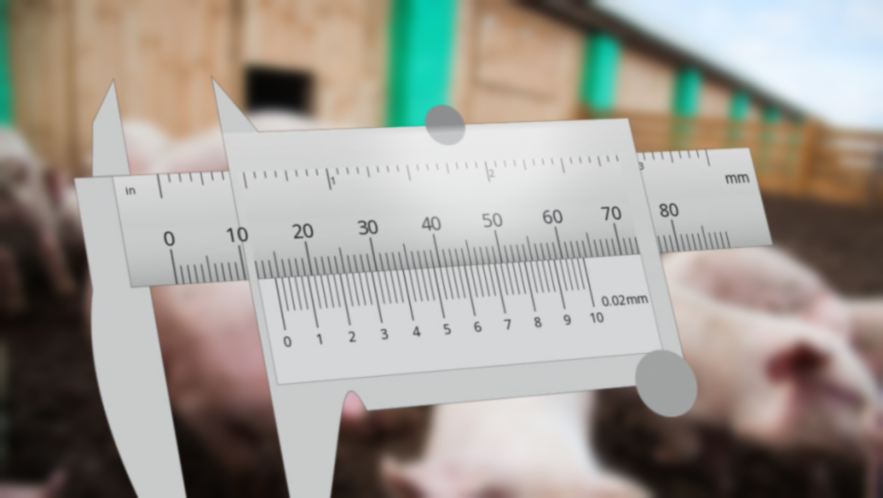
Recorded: {"value": 14.5, "unit": "mm"}
